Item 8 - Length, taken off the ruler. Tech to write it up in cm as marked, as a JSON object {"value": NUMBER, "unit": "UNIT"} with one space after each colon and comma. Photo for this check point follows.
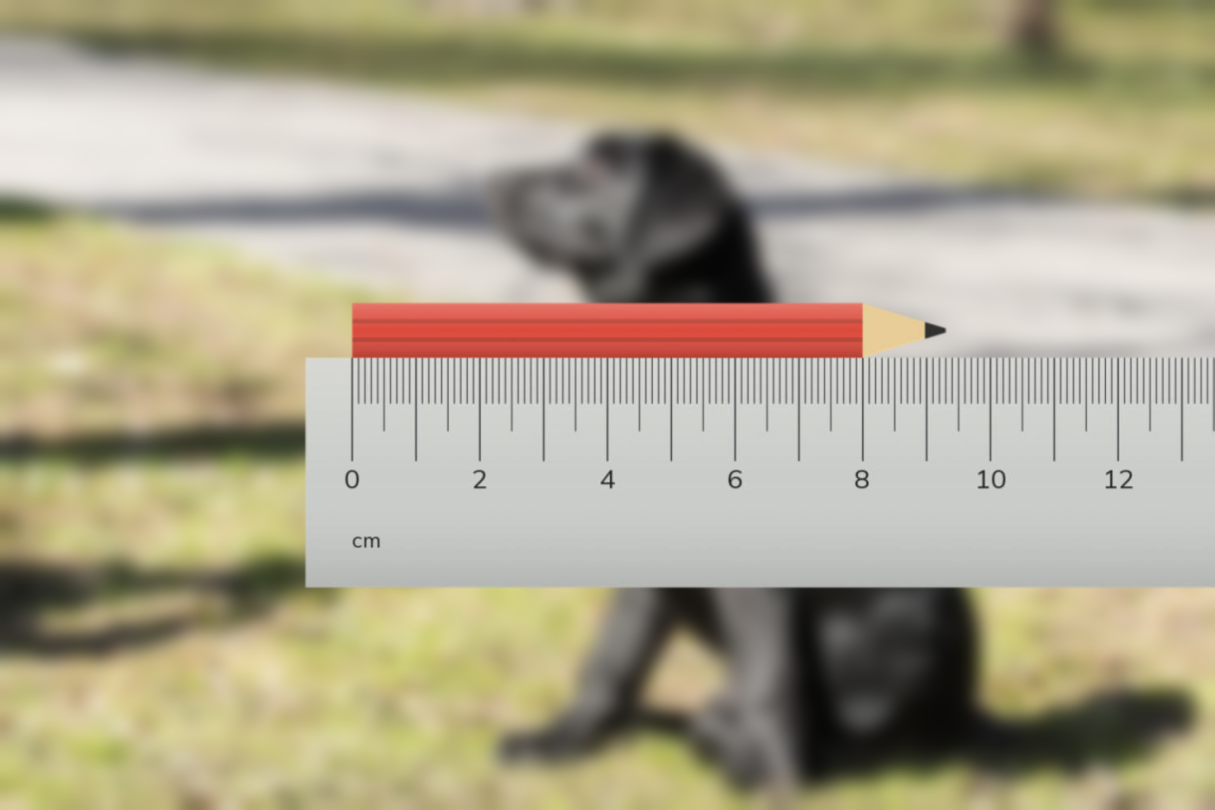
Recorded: {"value": 9.3, "unit": "cm"}
